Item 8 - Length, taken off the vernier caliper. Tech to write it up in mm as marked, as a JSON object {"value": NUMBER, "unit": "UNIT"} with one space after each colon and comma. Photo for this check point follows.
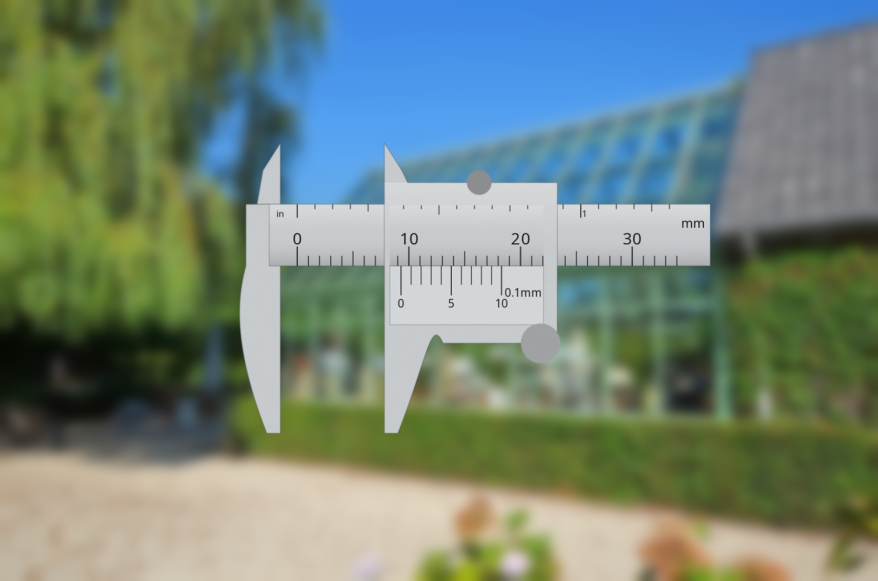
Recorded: {"value": 9.3, "unit": "mm"}
